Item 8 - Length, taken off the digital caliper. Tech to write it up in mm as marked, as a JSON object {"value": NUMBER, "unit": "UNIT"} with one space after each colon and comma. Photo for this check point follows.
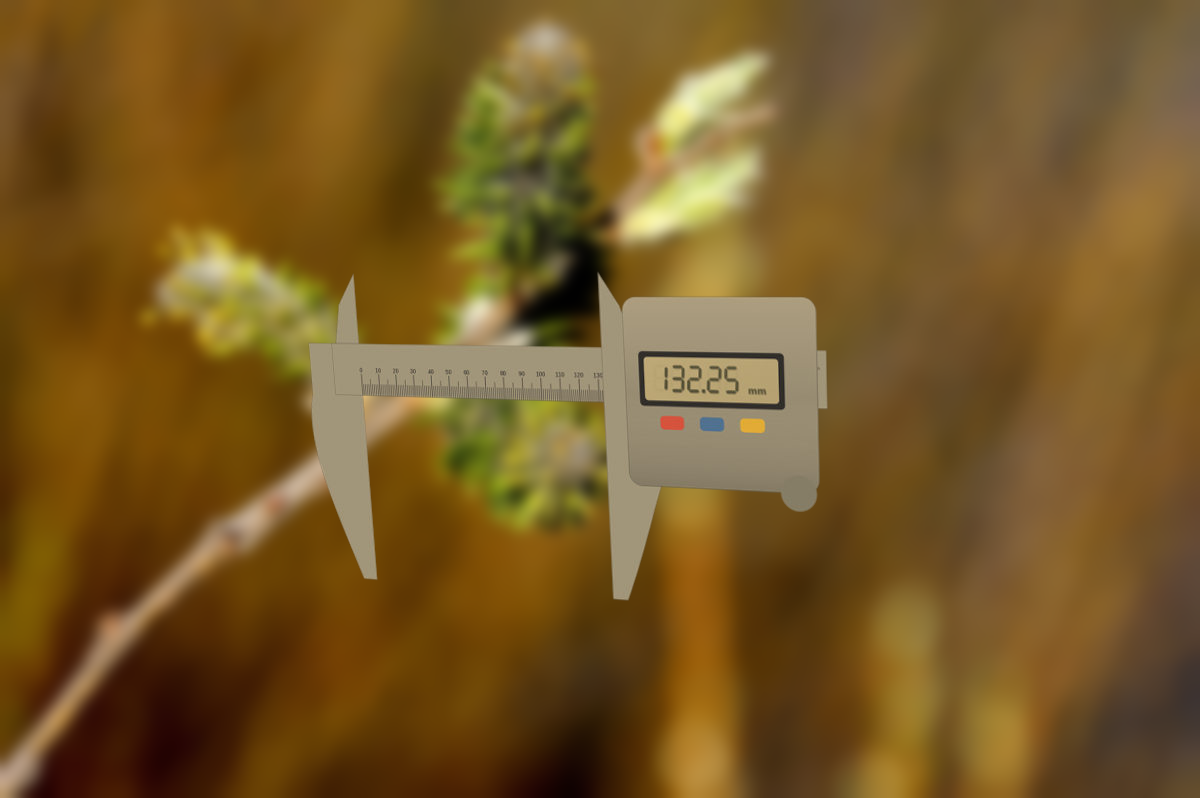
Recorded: {"value": 132.25, "unit": "mm"}
